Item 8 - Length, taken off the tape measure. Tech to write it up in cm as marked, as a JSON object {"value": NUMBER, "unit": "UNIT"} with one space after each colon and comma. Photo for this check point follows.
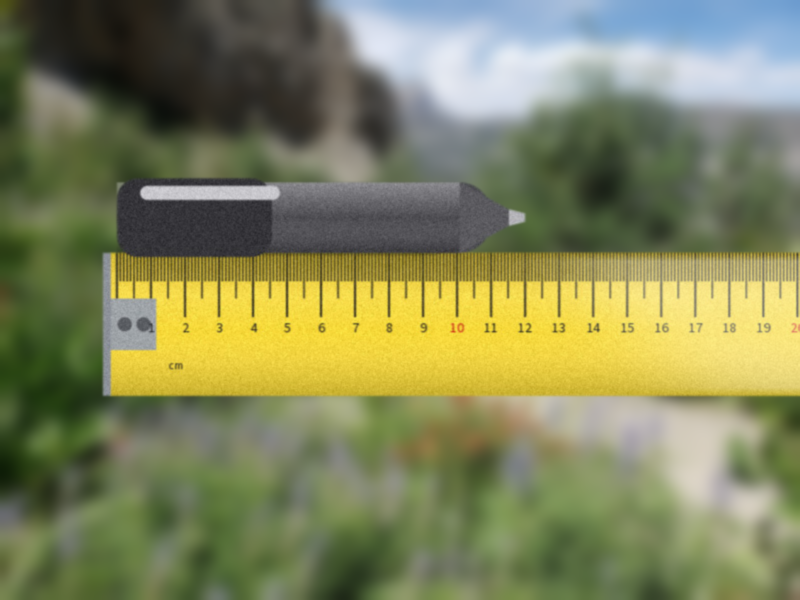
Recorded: {"value": 12, "unit": "cm"}
